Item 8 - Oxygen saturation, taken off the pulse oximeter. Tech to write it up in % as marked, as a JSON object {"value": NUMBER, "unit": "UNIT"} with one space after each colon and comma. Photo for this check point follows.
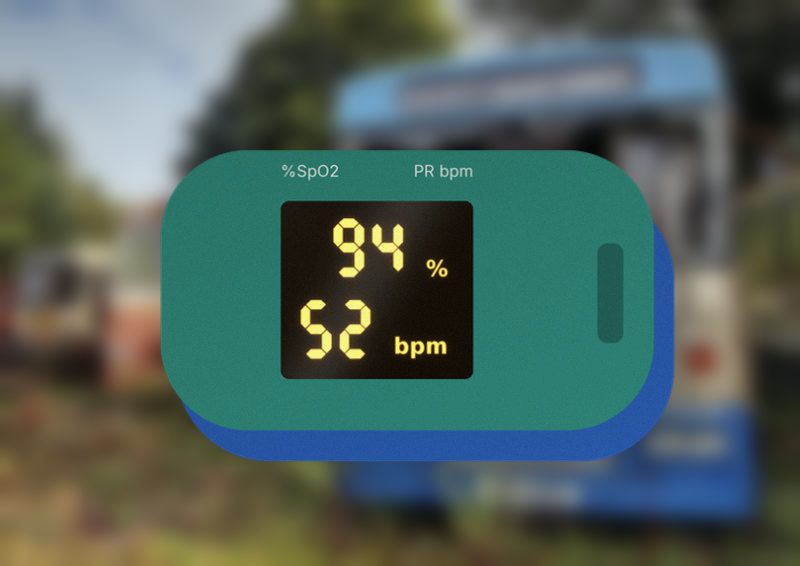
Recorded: {"value": 94, "unit": "%"}
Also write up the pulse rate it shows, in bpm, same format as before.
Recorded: {"value": 52, "unit": "bpm"}
